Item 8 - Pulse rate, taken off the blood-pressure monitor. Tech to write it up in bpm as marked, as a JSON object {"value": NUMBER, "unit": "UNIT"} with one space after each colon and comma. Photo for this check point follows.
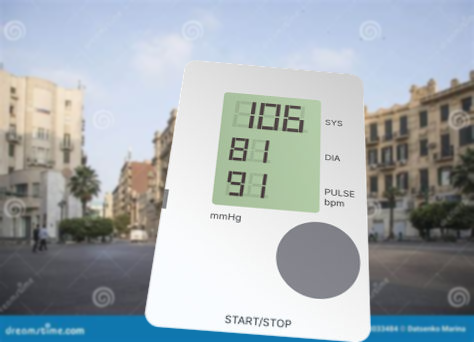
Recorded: {"value": 91, "unit": "bpm"}
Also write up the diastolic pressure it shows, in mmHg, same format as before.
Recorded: {"value": 81, "unit": "mmHg"}
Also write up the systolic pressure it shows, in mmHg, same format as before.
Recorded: {"value": 106, "unit": "mmHg"}
